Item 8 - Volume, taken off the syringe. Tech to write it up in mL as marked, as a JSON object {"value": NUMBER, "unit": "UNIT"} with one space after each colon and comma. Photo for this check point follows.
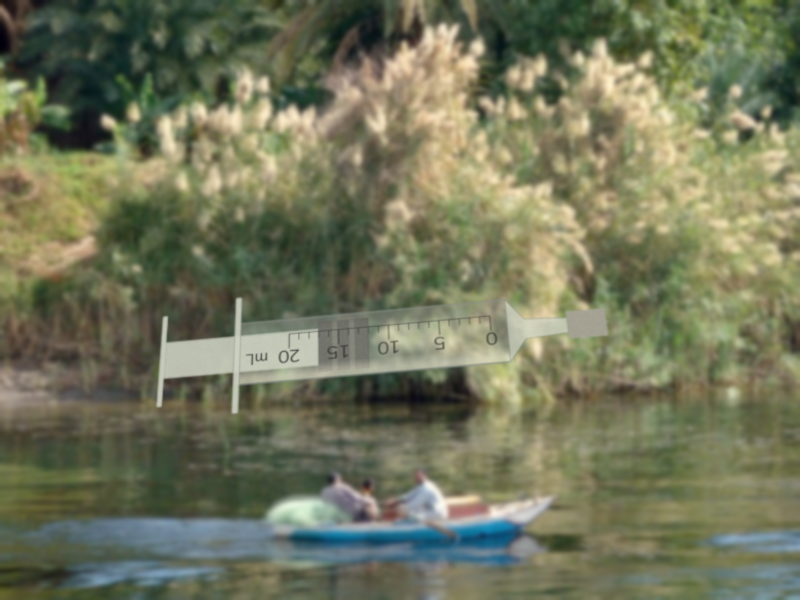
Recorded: {"value": 12, "unit": "mL"}
